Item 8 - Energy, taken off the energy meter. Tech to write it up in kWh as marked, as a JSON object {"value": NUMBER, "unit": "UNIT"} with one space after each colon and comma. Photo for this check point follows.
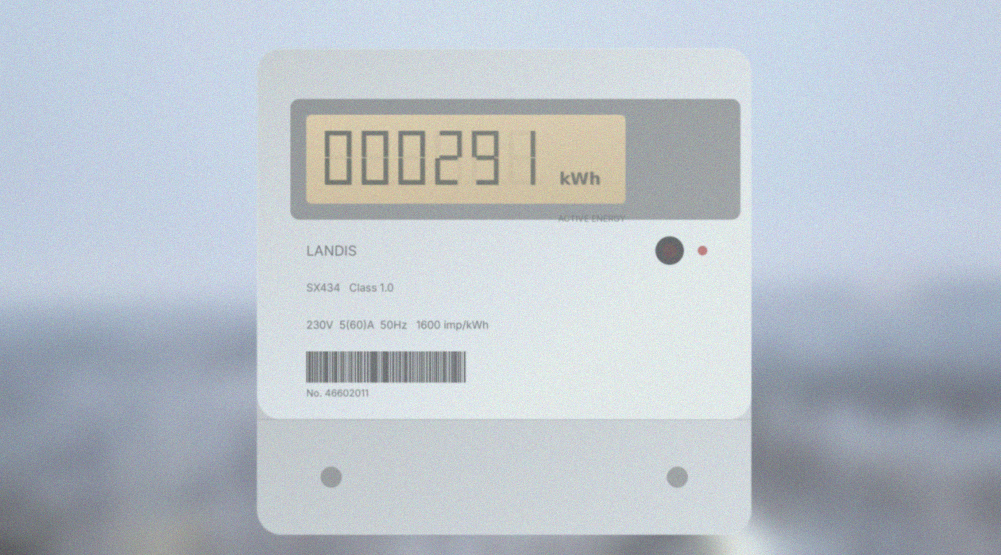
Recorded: {"value": 291, "unit": "kWh"}
